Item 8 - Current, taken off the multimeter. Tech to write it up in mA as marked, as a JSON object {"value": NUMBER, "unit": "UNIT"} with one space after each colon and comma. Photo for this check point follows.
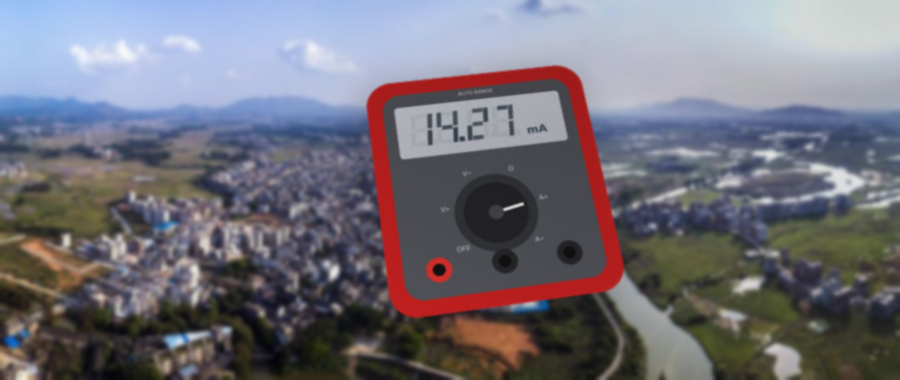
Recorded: {"value": 14.27, "unit": "mA"}
